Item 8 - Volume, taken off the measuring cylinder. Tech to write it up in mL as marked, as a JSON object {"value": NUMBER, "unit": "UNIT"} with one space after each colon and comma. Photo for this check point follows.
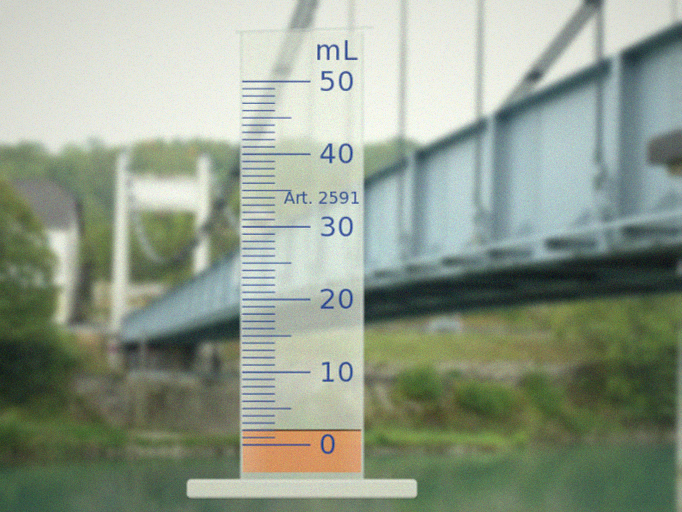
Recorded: {"value": 2, "unit": "mL"}
